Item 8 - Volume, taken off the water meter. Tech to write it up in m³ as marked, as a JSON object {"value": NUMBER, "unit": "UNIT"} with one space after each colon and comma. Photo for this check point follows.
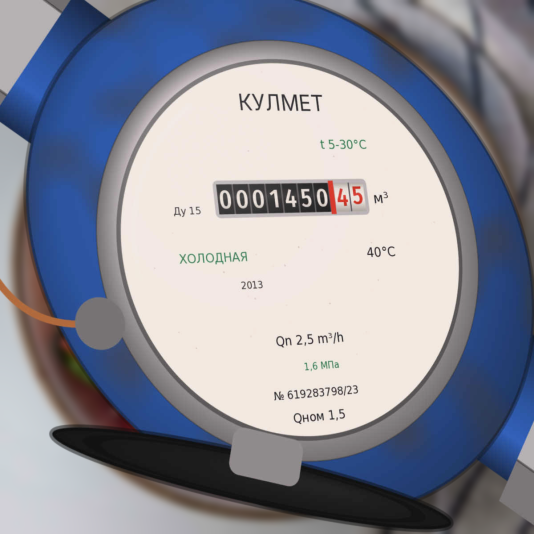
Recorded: {"value": 1450.45, "unit": "m³"}
